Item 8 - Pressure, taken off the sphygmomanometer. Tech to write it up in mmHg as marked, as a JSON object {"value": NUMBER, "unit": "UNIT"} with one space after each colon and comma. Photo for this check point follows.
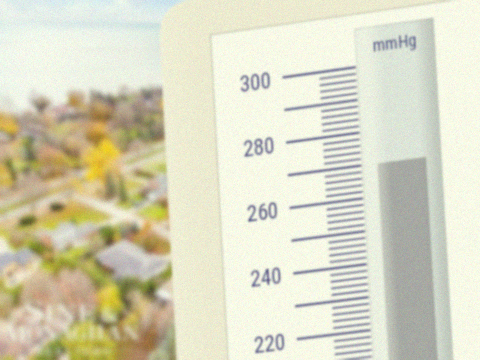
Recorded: {"value": 270, "unit": "mmHg"}
